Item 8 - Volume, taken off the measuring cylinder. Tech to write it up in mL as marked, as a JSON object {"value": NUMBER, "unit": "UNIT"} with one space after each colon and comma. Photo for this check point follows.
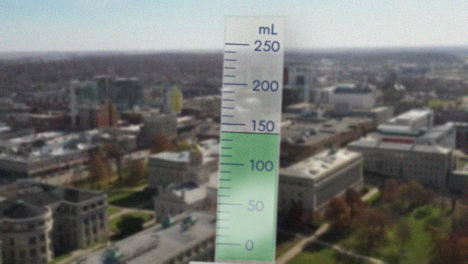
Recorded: {"value": 140, "unit": "mL"}
